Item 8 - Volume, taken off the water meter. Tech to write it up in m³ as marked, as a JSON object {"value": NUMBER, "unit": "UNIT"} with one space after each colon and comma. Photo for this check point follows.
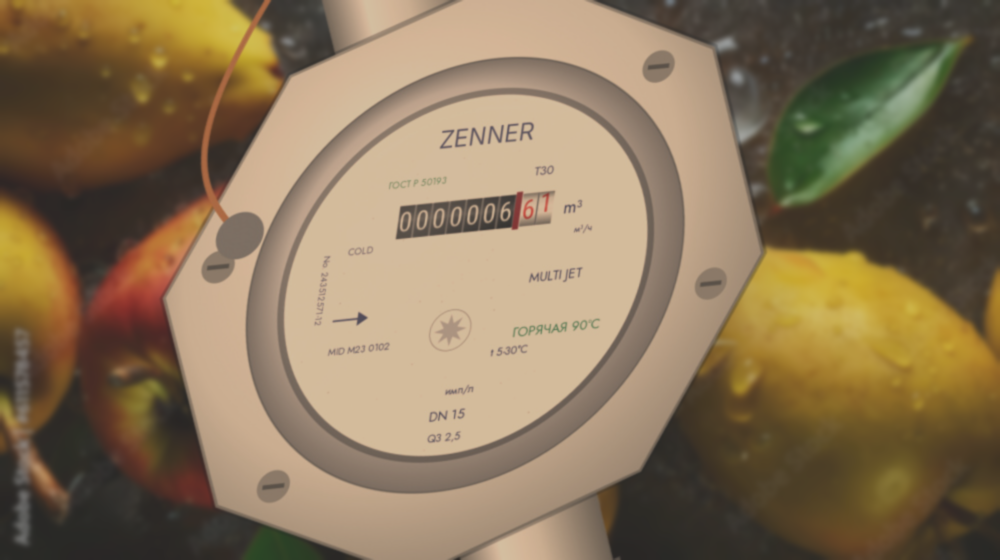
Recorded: {"value": 6.61, "unit": "m³"}
